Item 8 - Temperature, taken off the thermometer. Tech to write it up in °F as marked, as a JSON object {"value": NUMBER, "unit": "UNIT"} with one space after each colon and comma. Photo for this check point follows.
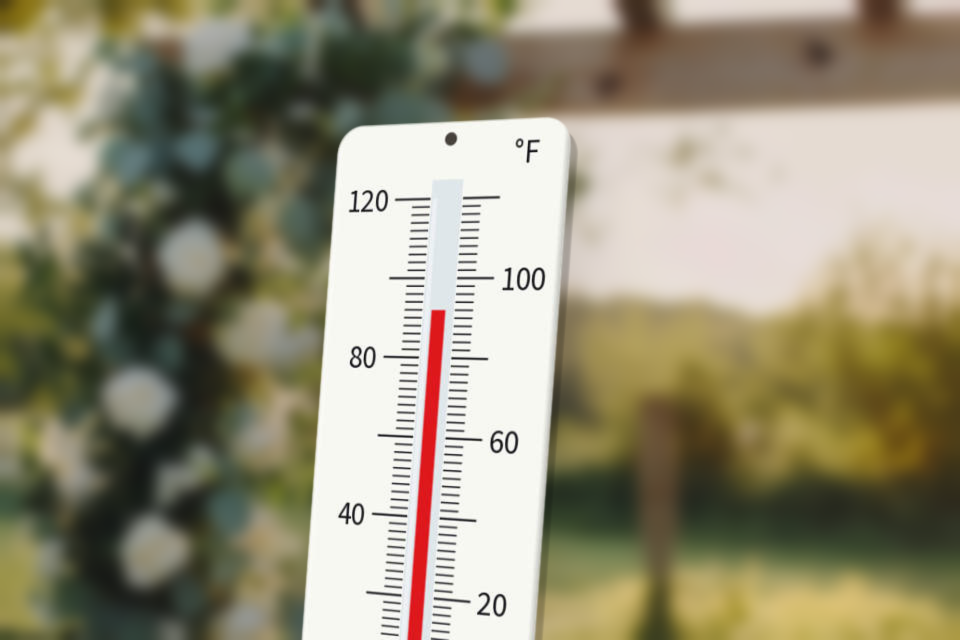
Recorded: {"value": 92, "unit": "°F"}
